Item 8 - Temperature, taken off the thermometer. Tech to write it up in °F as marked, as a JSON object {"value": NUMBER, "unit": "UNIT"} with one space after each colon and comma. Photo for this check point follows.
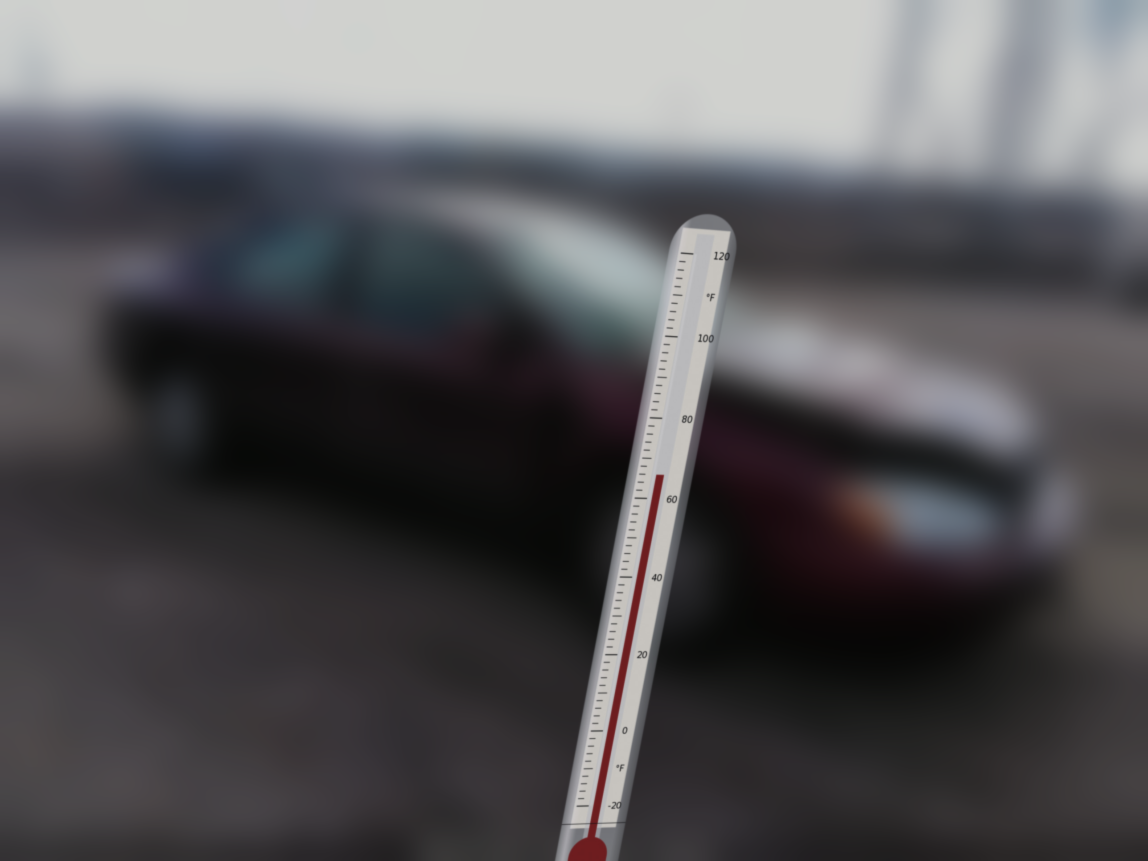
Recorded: {"value": 66, "unit": "°F"}
